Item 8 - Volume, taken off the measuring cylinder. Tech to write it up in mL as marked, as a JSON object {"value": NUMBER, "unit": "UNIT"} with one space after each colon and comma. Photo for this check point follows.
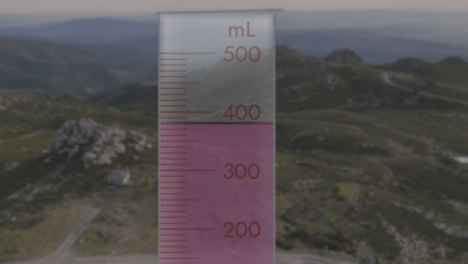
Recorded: {"value": 380, "unit": "mL"}
